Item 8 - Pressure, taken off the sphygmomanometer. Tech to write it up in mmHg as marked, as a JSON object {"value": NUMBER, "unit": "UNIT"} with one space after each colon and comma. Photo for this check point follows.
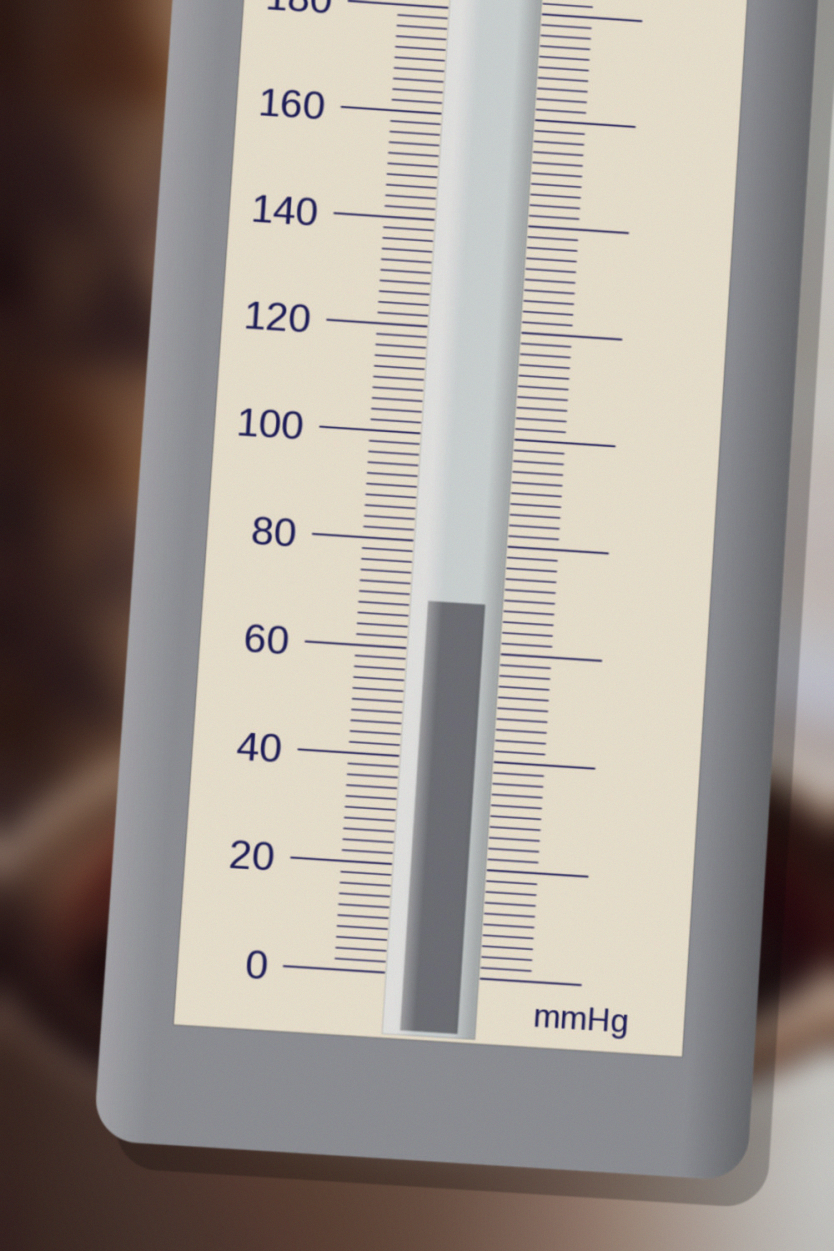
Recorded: {"value": 69, "unit": "mmHg"}
